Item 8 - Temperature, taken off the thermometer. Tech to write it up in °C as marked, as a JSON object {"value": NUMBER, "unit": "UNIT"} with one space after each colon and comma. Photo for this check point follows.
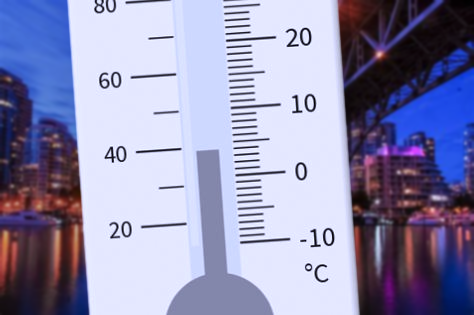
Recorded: {"value": 4, "unit": "°C"}
